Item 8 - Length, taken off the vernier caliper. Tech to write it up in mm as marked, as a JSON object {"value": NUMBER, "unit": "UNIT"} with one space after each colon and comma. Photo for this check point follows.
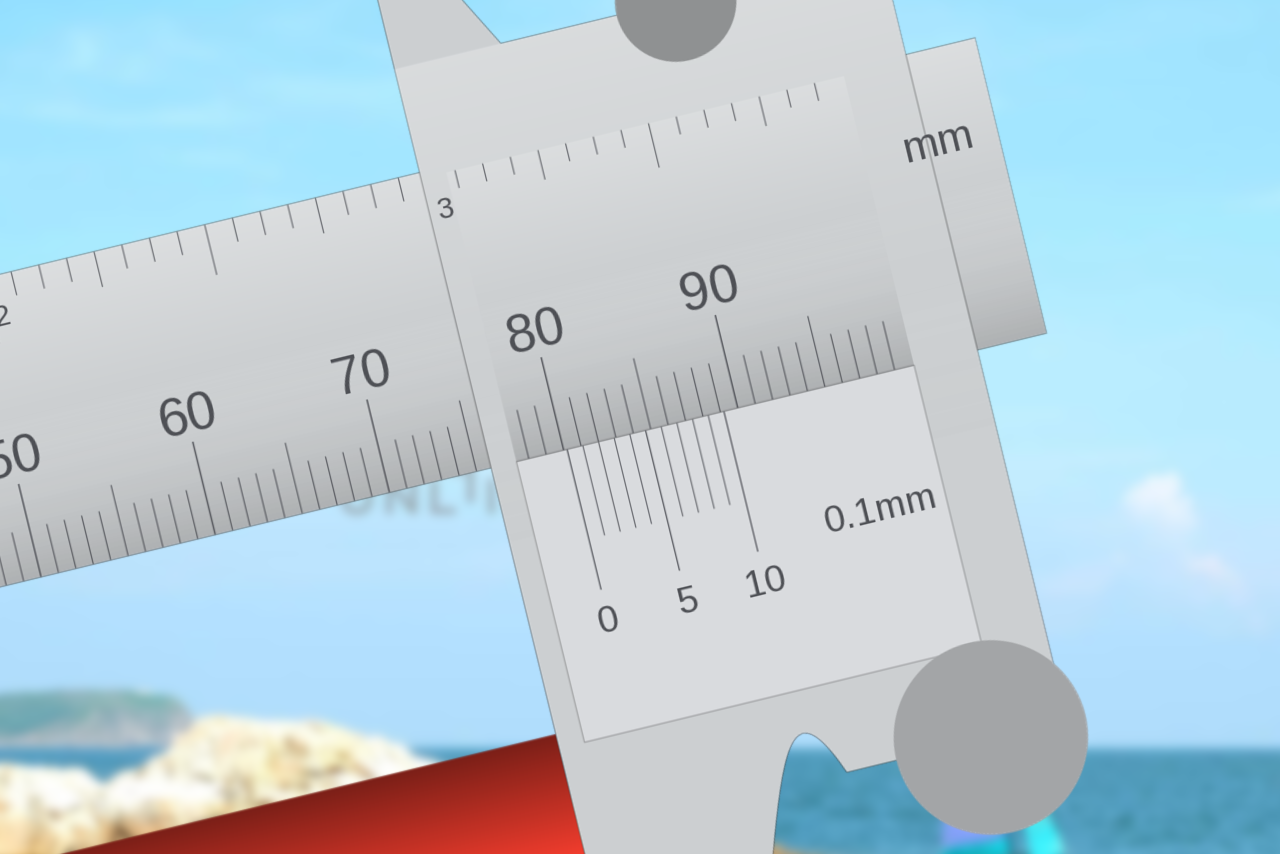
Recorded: {"value": 80.2, "unit": "mm"}
